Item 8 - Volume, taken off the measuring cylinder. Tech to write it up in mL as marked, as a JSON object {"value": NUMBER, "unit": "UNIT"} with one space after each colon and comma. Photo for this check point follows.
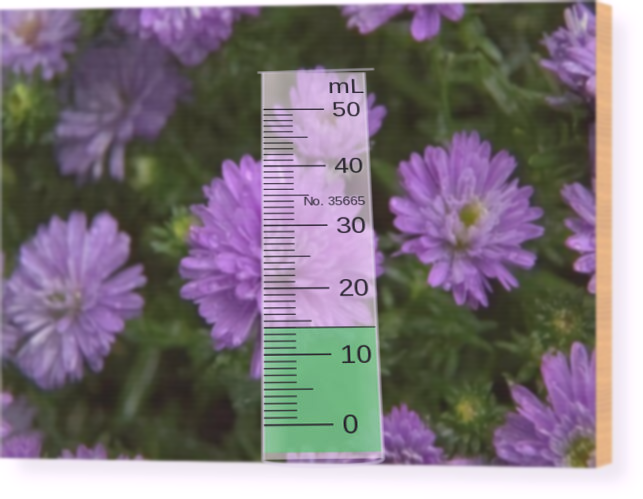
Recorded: {"value": 14, "unit": "mL"}
